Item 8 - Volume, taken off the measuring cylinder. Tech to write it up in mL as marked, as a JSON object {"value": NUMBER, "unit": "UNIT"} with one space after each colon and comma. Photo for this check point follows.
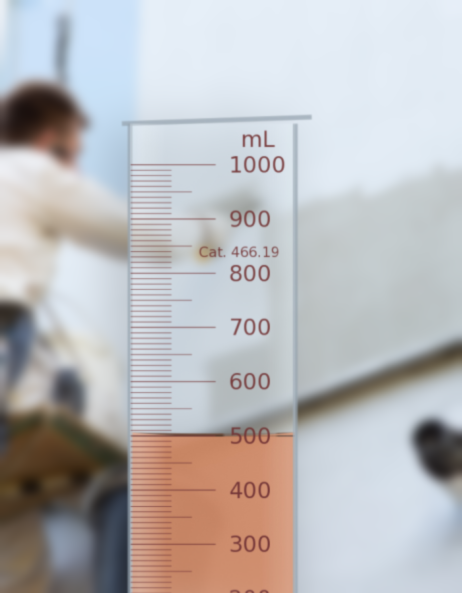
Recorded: {"value": 500, "unit": "mL"}
